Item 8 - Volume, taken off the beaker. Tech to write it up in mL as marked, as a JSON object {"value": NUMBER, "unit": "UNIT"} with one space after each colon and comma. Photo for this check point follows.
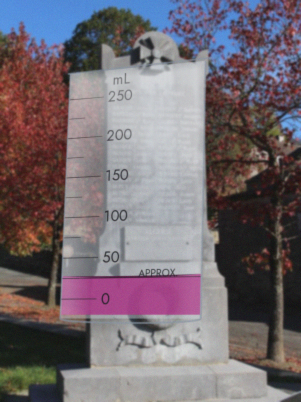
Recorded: {"value": 25, "unit": "mL"}
